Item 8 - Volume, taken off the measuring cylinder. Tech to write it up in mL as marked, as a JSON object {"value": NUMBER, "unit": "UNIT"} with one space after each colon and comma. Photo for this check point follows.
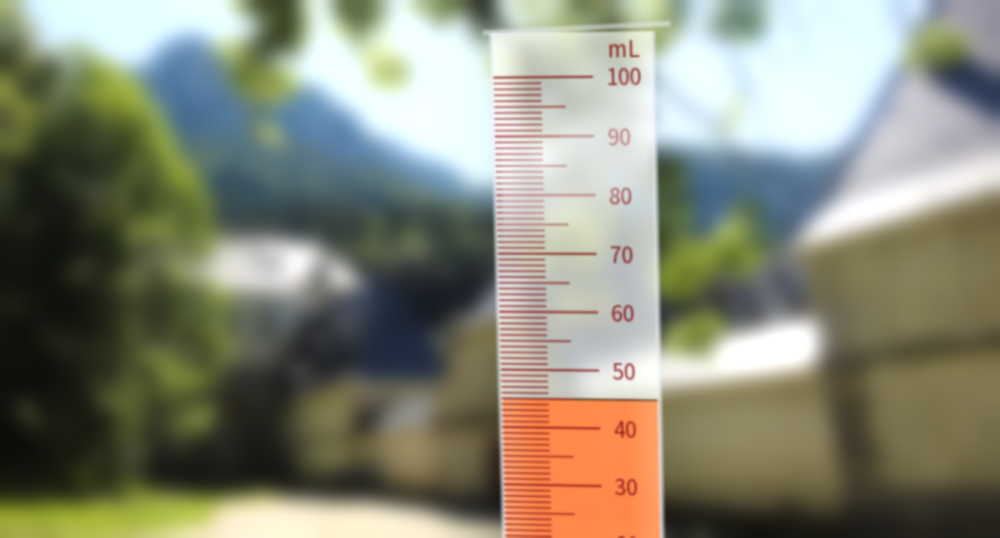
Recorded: {"value": 45, "unit": "mL"}
